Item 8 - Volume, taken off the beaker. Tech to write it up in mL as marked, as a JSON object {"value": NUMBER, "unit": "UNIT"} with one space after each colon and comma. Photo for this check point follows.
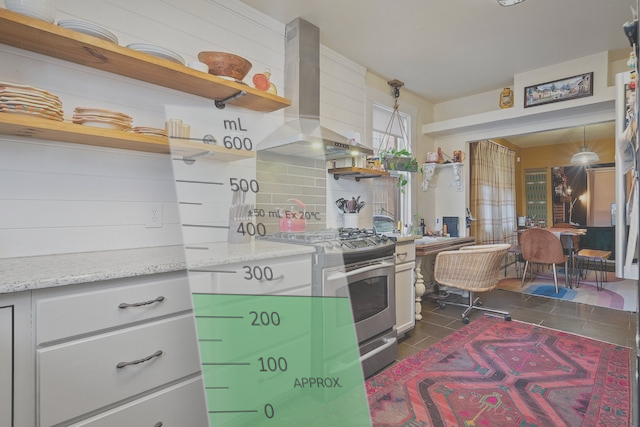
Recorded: {"value": 250, "unit": "mL"}
